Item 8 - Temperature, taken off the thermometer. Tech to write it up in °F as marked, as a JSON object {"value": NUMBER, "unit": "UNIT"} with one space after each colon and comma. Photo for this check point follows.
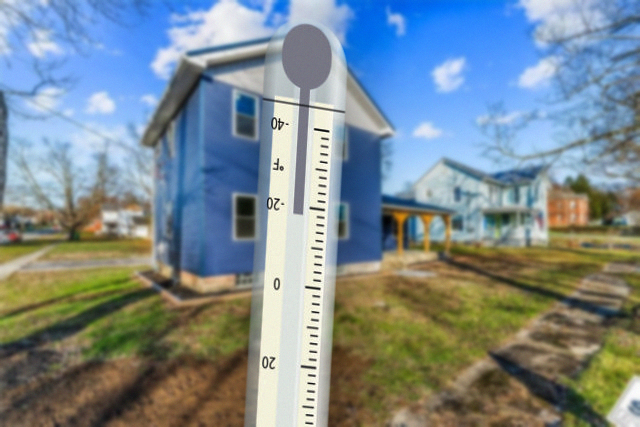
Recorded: {"value": -18, "unit": "°F"}
